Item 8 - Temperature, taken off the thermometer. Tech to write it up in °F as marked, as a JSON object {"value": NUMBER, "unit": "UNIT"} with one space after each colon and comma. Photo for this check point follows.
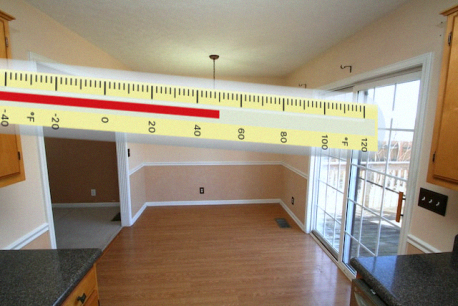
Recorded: {"value": 50, "unit": "°F"}
